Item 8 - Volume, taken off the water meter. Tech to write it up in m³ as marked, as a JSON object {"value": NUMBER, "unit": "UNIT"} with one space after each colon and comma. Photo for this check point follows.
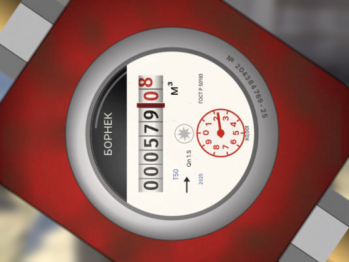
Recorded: {"value": 579.082, "unit": "m³"}
